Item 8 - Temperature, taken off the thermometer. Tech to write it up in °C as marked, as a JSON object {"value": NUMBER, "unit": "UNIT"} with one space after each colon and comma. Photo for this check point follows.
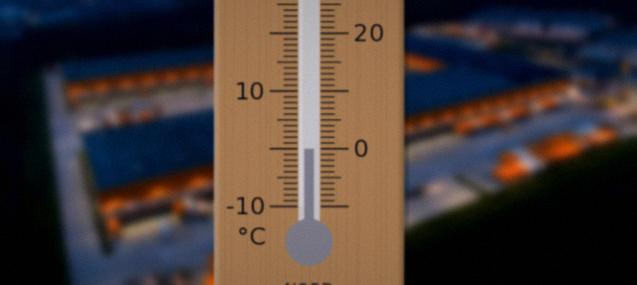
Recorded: {"value": 0, "unit": "°C"}
